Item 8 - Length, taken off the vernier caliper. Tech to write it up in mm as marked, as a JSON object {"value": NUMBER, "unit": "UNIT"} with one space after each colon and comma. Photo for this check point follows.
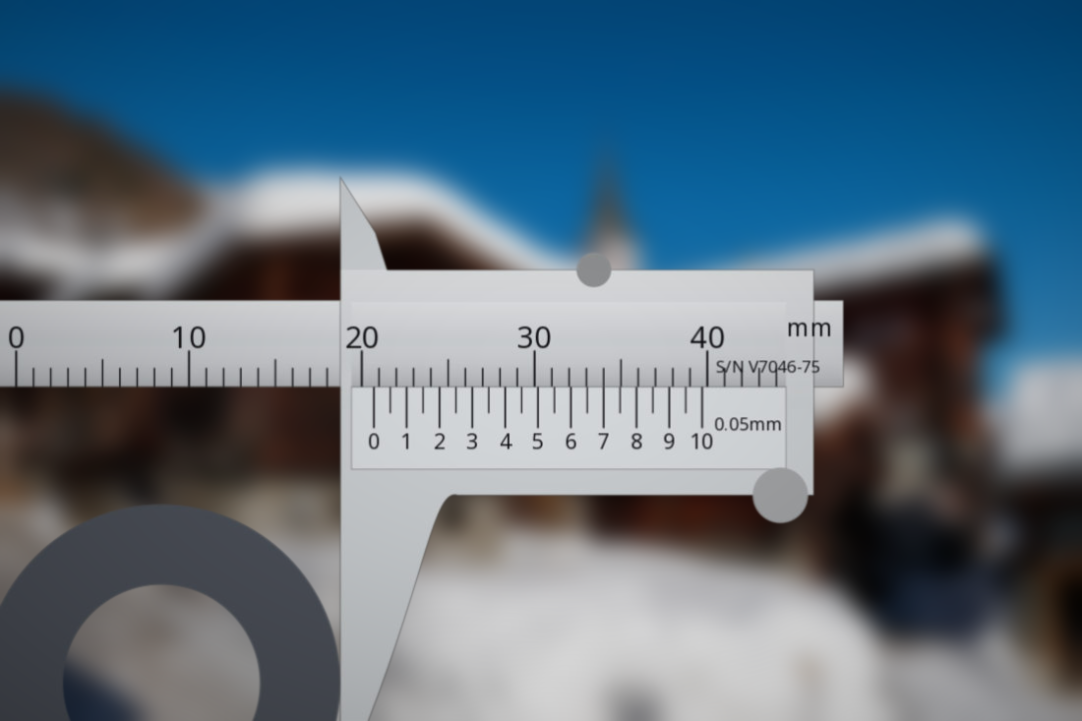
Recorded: {"value": 20.7, "unit": "mm"}
